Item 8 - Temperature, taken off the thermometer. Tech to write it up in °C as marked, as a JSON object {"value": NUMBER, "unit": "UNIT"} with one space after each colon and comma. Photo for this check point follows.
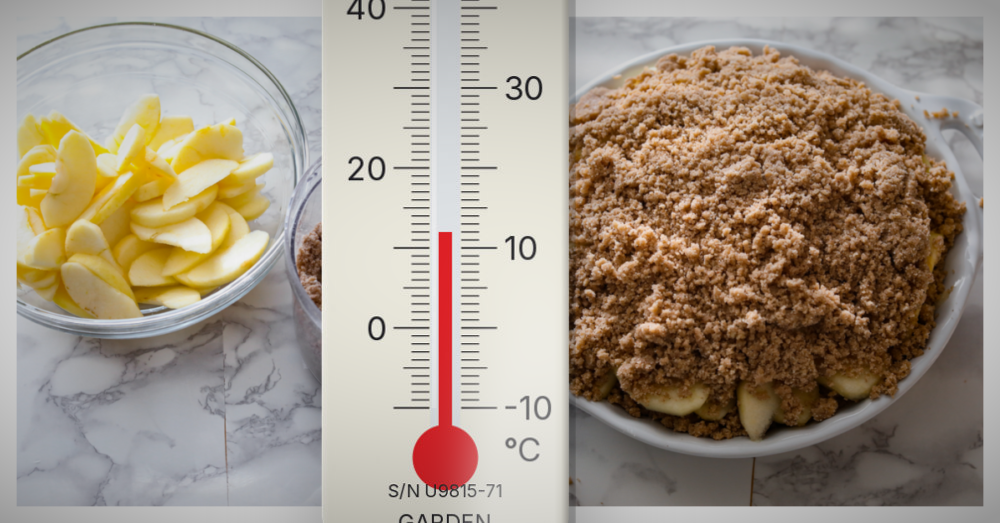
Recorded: {"value": 12, "unit": "°C"}
